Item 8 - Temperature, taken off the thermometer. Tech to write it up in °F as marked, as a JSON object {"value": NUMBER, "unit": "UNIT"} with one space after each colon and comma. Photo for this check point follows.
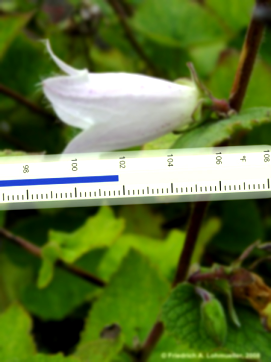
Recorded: {"value": 101.8, "unit": "°F"}
